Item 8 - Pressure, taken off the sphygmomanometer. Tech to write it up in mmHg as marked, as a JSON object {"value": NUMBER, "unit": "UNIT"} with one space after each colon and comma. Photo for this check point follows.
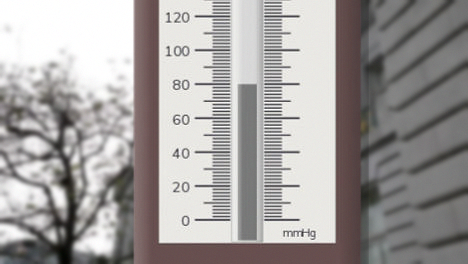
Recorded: {"value": 80, "unit": "mmHg"}
